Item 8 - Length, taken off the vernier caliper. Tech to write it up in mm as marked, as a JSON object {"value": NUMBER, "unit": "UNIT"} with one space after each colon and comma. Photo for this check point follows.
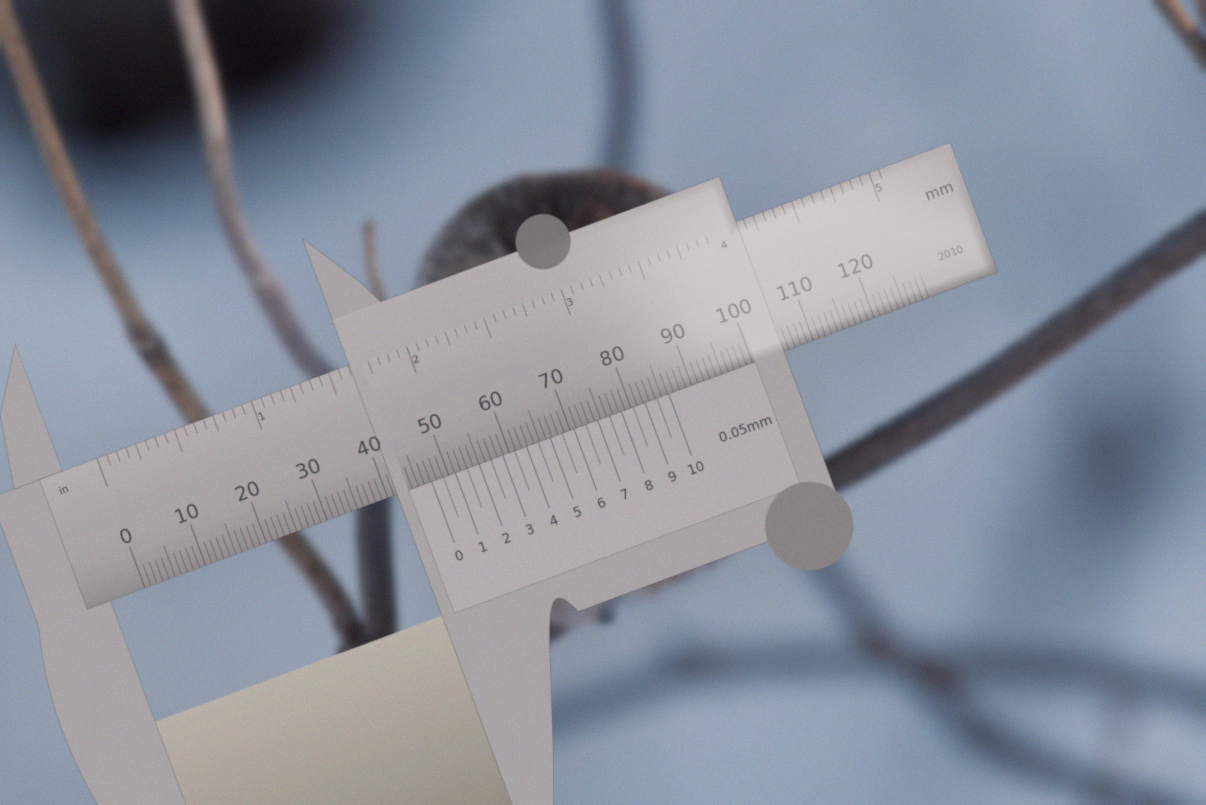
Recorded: {"value": 47.2, "unit": "mm"}
